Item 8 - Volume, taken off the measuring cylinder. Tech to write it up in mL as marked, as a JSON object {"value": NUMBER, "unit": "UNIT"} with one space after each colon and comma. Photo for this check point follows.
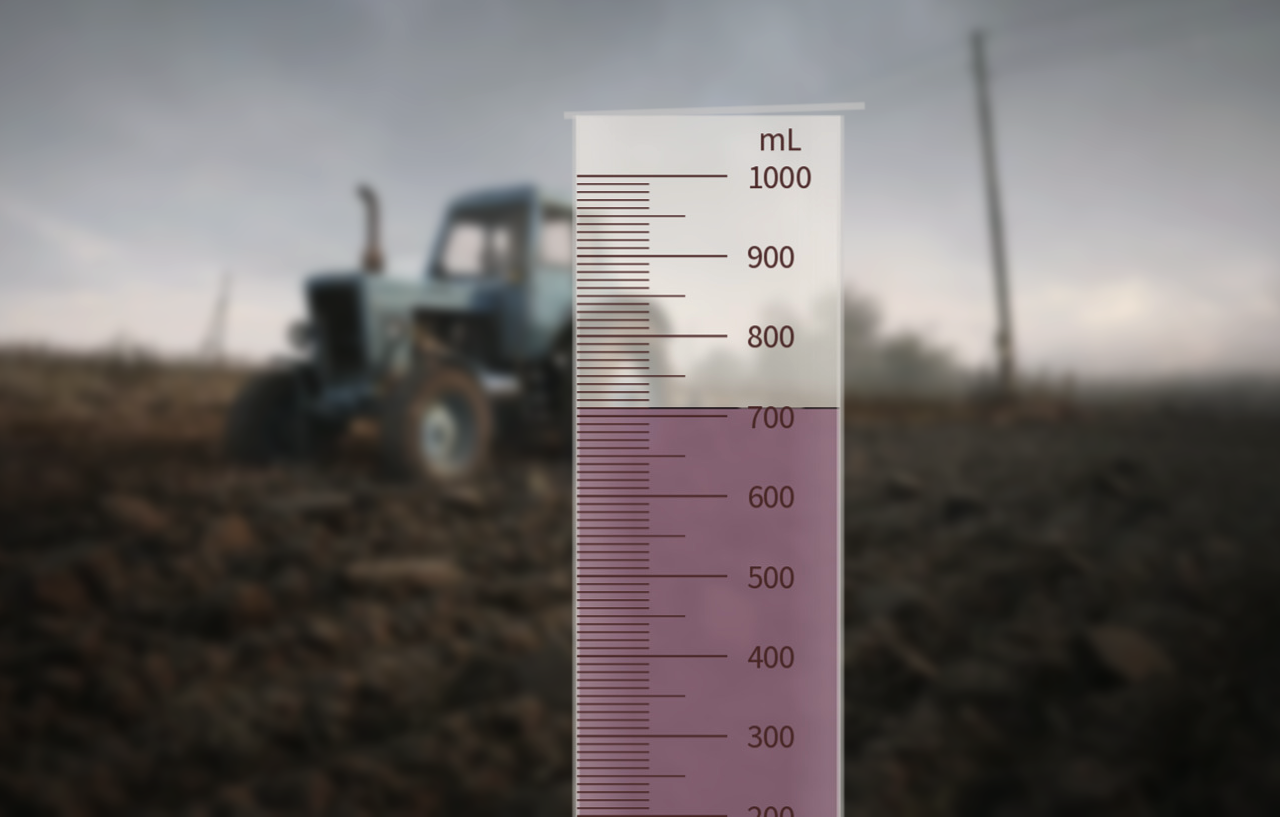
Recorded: {"value": 710, "unit": "mL"}
